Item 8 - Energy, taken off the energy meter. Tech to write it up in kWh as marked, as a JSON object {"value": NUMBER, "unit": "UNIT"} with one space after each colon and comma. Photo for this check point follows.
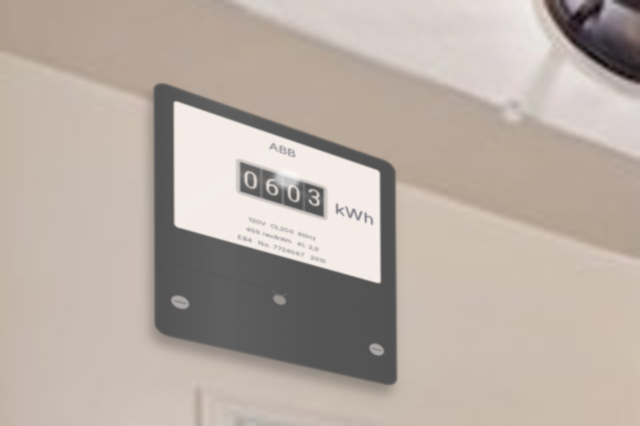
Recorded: {"value": 603, "unit": "kWh"}
